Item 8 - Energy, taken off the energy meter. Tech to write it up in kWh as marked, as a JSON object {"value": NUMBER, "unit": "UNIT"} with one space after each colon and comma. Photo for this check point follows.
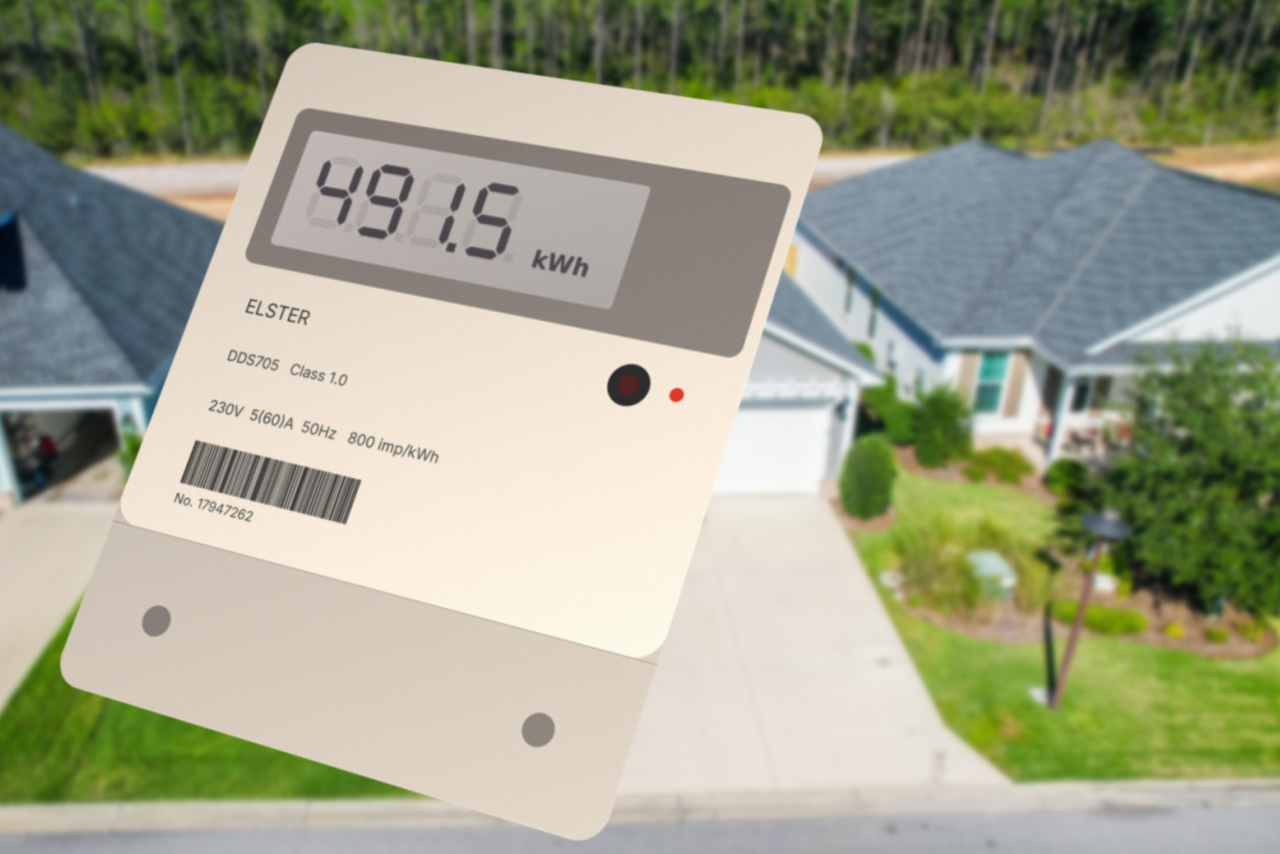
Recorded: {"value": 491.5, "unit": "kWh"}
